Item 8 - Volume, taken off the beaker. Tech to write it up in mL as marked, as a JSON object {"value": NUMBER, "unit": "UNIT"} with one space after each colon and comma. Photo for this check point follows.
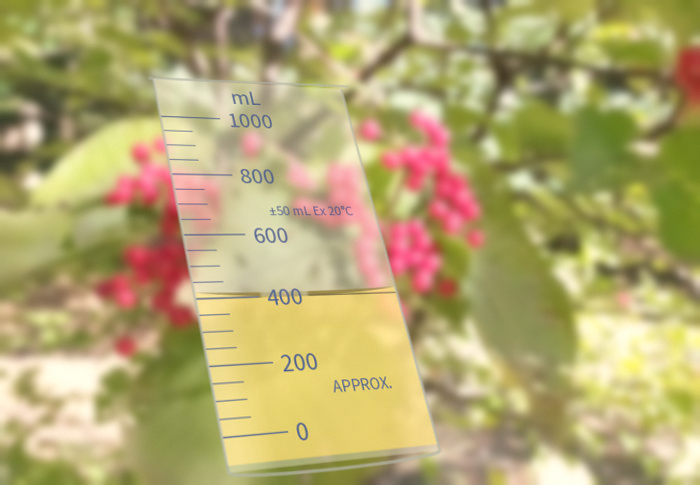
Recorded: {"value": 400, "unit": "mL"}
